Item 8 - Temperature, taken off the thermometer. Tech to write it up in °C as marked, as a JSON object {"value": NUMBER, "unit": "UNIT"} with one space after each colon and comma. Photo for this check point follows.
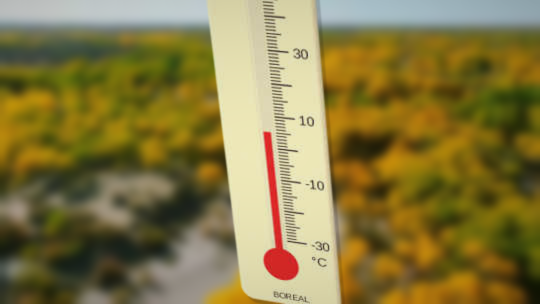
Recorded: {"value": 5, "unit": "°C"}
